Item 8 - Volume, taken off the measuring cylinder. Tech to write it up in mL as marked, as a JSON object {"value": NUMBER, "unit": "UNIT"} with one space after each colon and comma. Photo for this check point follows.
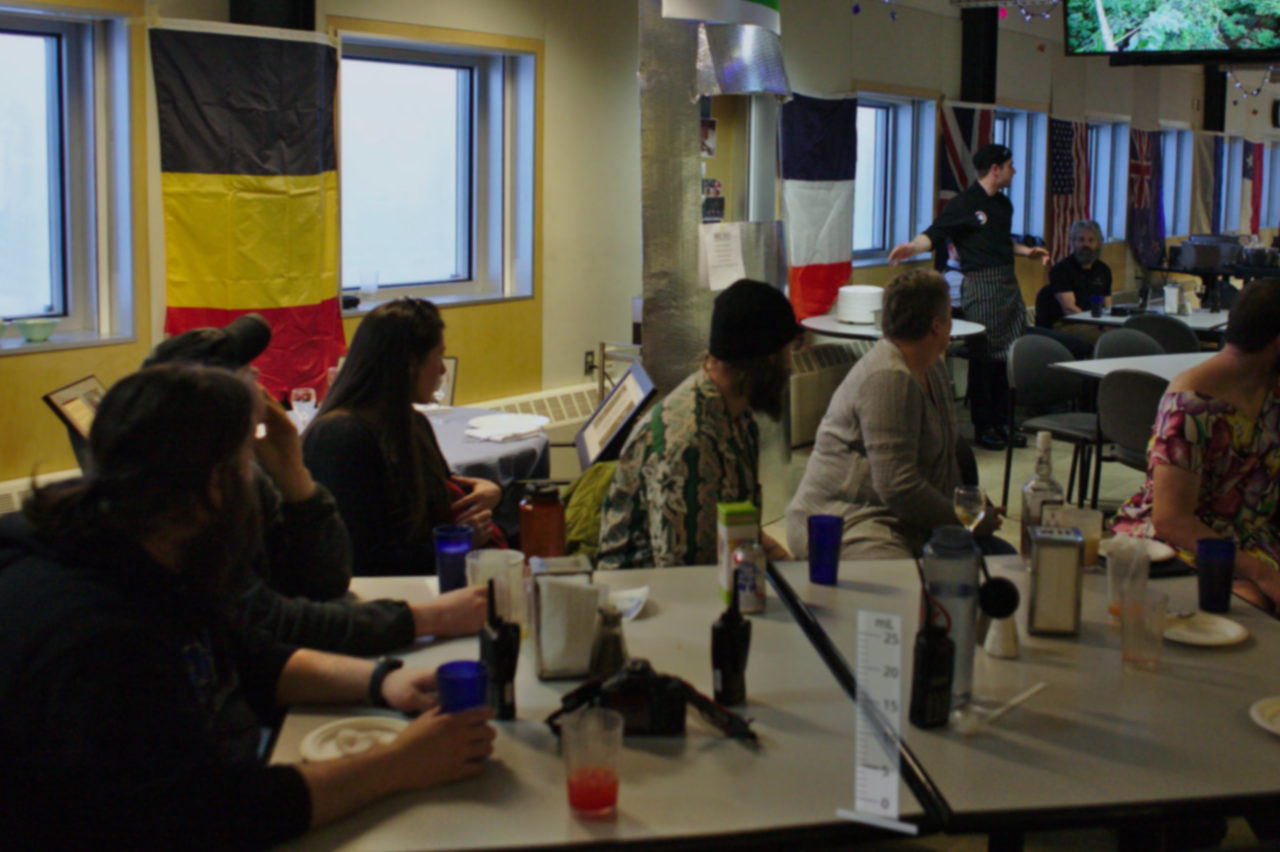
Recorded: {"value": 5, "unit": "mL"}
